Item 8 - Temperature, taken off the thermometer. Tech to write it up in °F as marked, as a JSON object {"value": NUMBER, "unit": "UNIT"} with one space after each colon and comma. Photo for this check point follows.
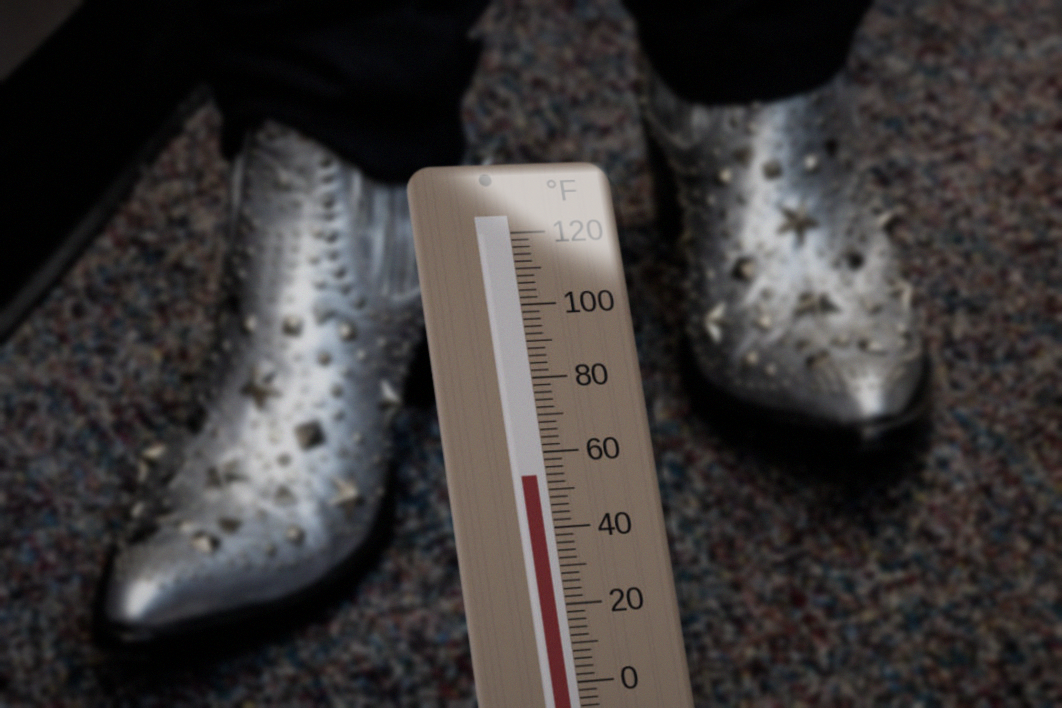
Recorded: {"value": 54, "unit": "°F"}
